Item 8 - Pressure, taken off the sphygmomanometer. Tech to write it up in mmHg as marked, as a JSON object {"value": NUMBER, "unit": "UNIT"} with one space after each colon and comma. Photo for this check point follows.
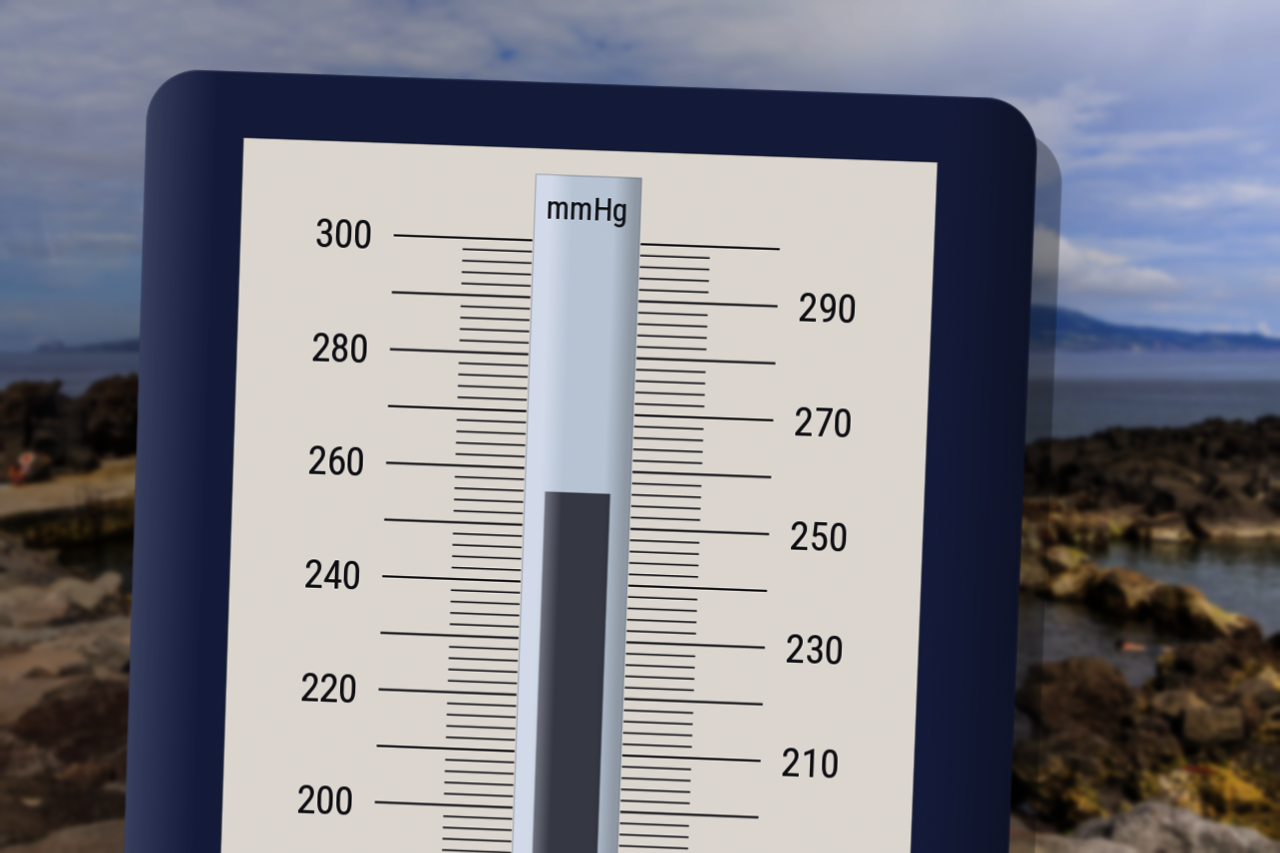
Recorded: {"value": 256, "unit": "mmHg"}
